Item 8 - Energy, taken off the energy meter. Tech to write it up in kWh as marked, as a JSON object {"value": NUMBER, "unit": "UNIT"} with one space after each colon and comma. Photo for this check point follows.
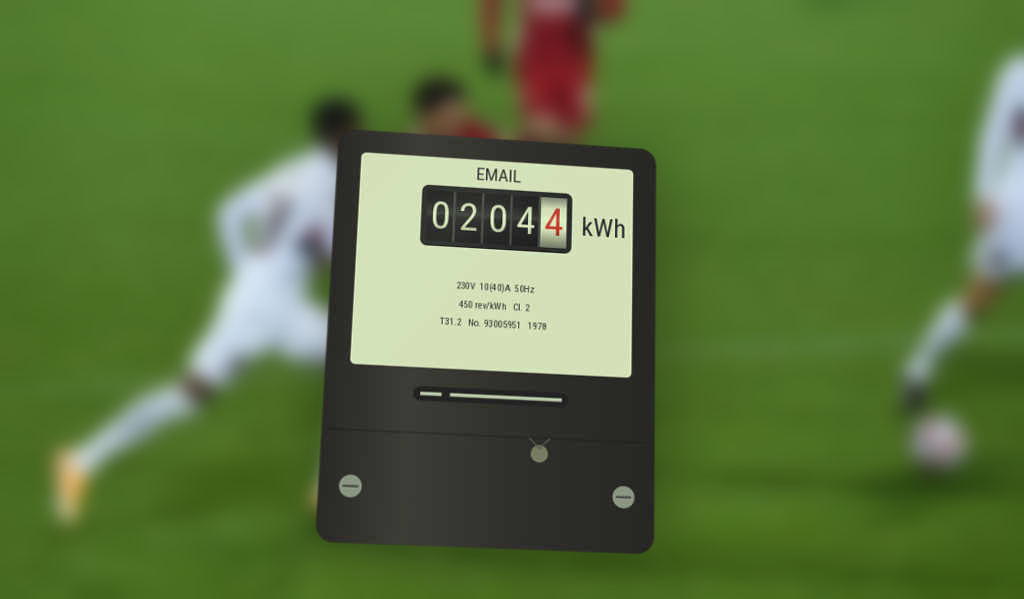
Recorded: {"value": 204.4, "unit": "kWh"}
